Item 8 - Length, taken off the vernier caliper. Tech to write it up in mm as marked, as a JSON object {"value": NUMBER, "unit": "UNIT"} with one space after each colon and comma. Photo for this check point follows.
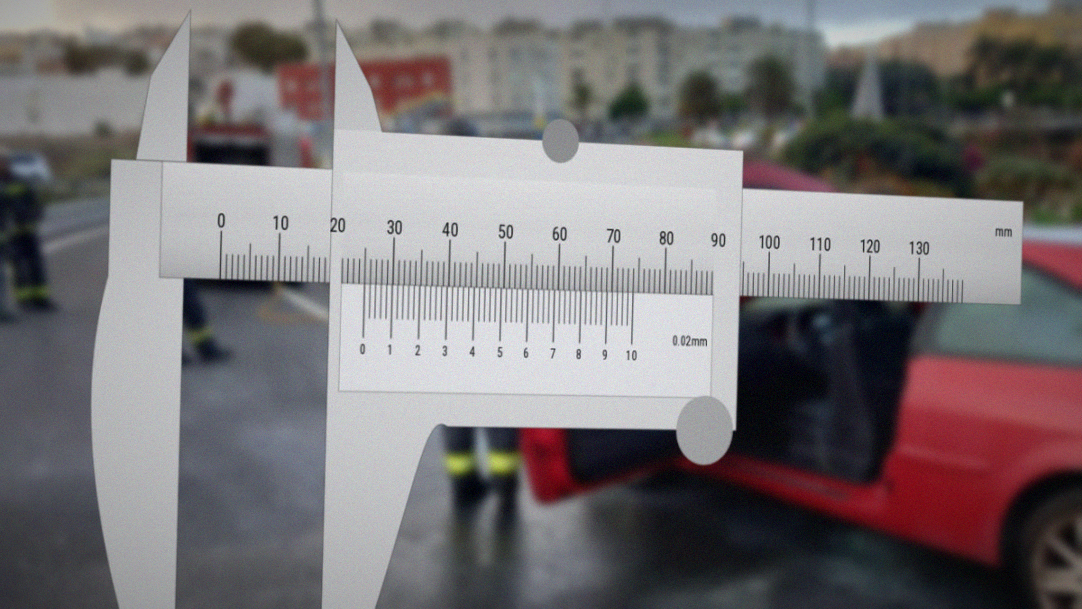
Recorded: {"value": 25.0, "unit": "mm"}
